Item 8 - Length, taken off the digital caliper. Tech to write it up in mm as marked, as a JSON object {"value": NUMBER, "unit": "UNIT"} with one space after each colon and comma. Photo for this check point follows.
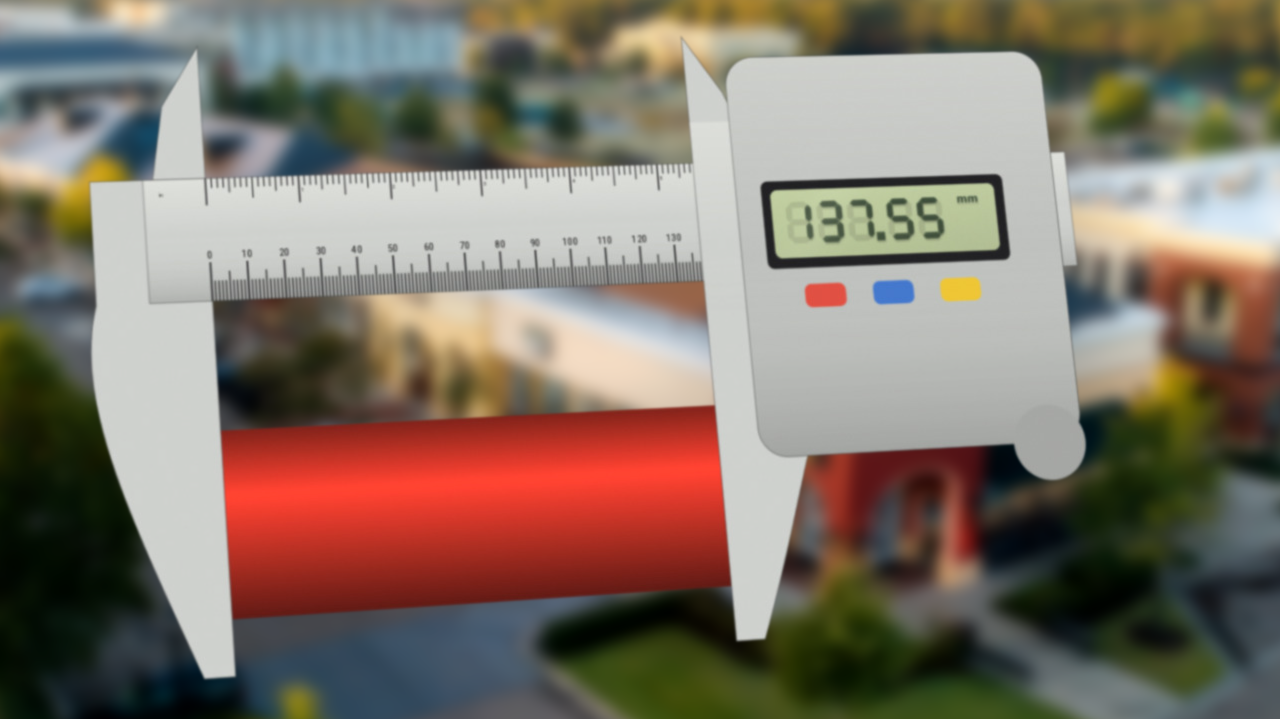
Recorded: {"value": 137.55, "unit": "mm"}
